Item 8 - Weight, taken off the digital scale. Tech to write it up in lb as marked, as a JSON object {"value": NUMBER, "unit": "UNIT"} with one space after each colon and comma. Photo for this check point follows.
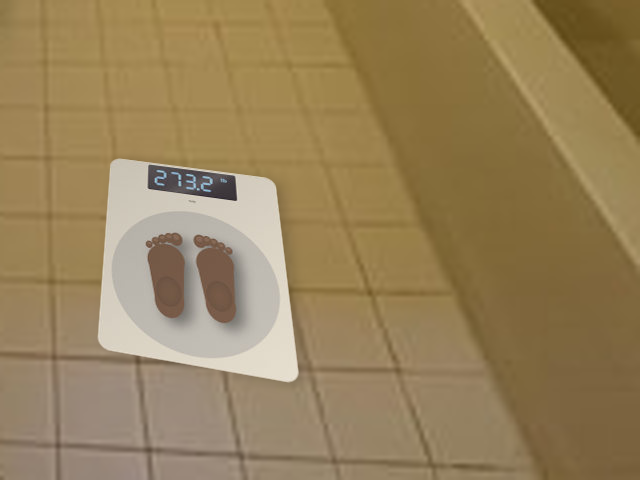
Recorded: {"value": 273.2, "unit": "lb"}
